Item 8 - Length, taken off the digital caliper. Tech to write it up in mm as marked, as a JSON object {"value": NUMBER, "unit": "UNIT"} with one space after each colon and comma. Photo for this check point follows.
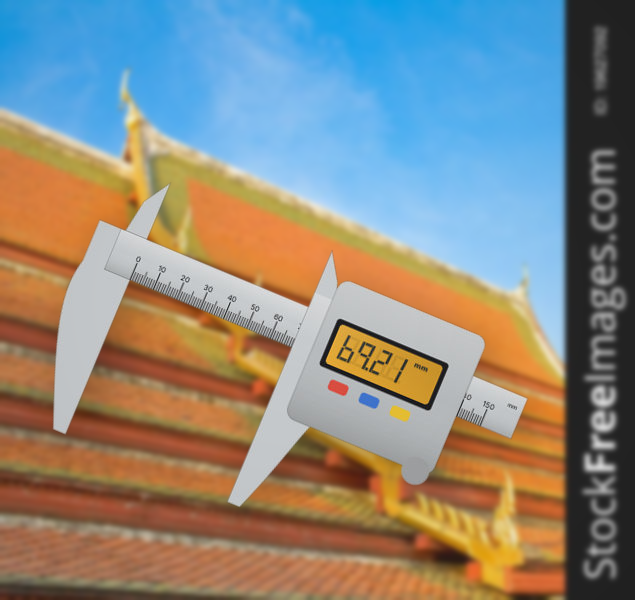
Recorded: {"value": 69.21, "unit": "mm"}
